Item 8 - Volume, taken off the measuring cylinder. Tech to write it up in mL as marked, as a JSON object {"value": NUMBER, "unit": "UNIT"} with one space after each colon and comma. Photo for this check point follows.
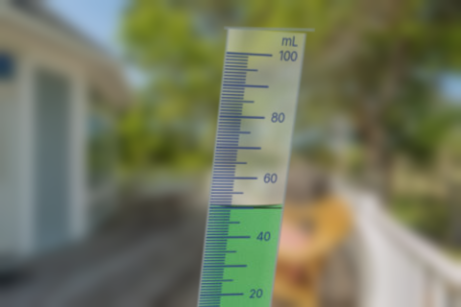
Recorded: {"value": 50, "unit": "mL"}
